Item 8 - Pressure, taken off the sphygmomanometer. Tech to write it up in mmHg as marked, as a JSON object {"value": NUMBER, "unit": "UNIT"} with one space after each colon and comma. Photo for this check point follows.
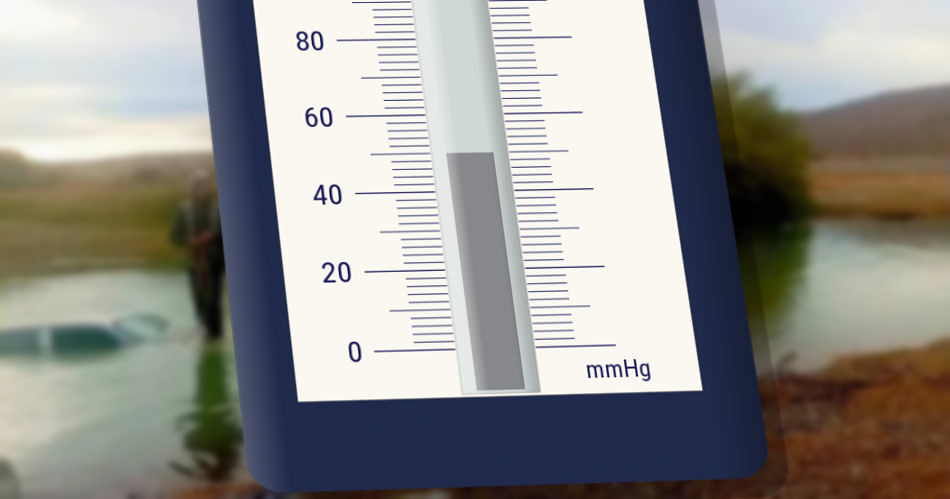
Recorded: {"value": 50, "unit": "mmHg"}
